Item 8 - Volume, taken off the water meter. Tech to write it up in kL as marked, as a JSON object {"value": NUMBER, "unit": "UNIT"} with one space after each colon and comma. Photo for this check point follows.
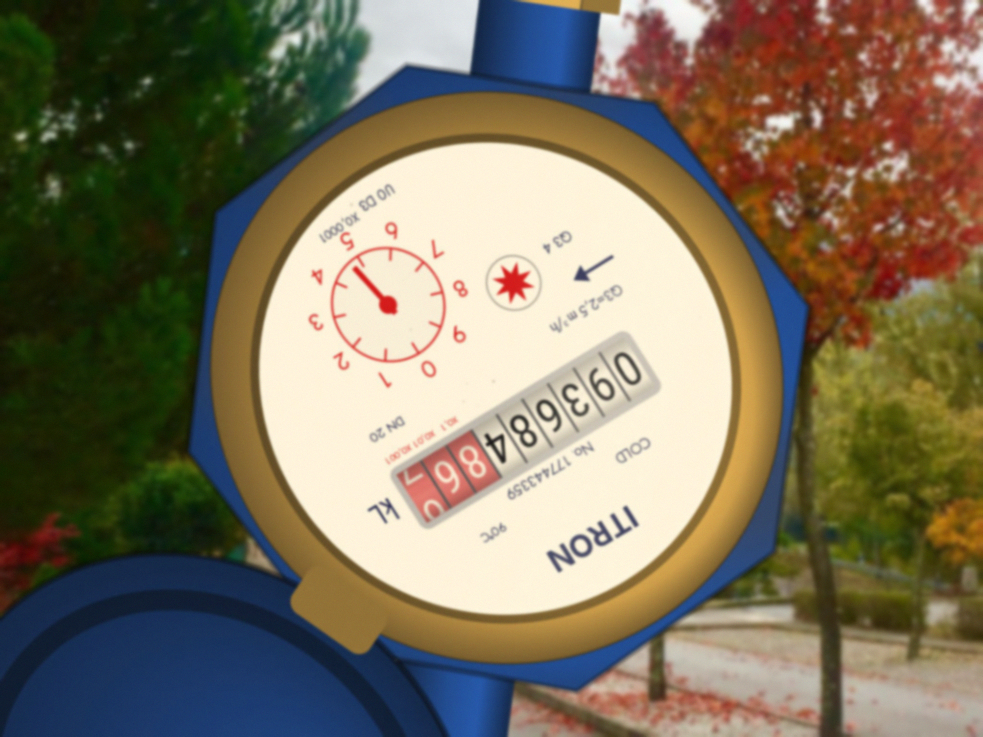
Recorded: {"value": 93684.8664, "unit": "kL"}
